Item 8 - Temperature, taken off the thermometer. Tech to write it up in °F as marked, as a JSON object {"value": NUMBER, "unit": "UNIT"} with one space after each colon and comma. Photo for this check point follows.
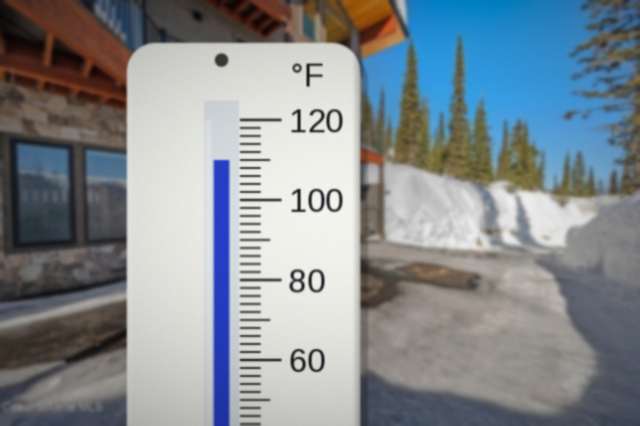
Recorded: {"value": 110, "unit": "°F"}
